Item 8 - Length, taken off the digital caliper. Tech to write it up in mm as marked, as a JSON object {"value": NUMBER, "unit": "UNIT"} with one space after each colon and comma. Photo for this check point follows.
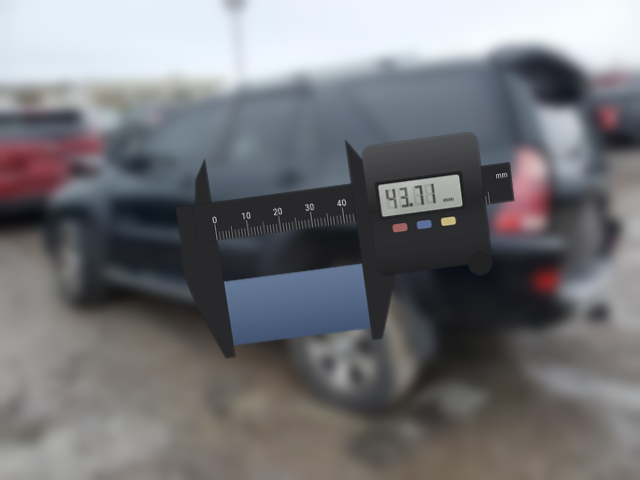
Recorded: {"value": 43.71, "unit": "mm"}
